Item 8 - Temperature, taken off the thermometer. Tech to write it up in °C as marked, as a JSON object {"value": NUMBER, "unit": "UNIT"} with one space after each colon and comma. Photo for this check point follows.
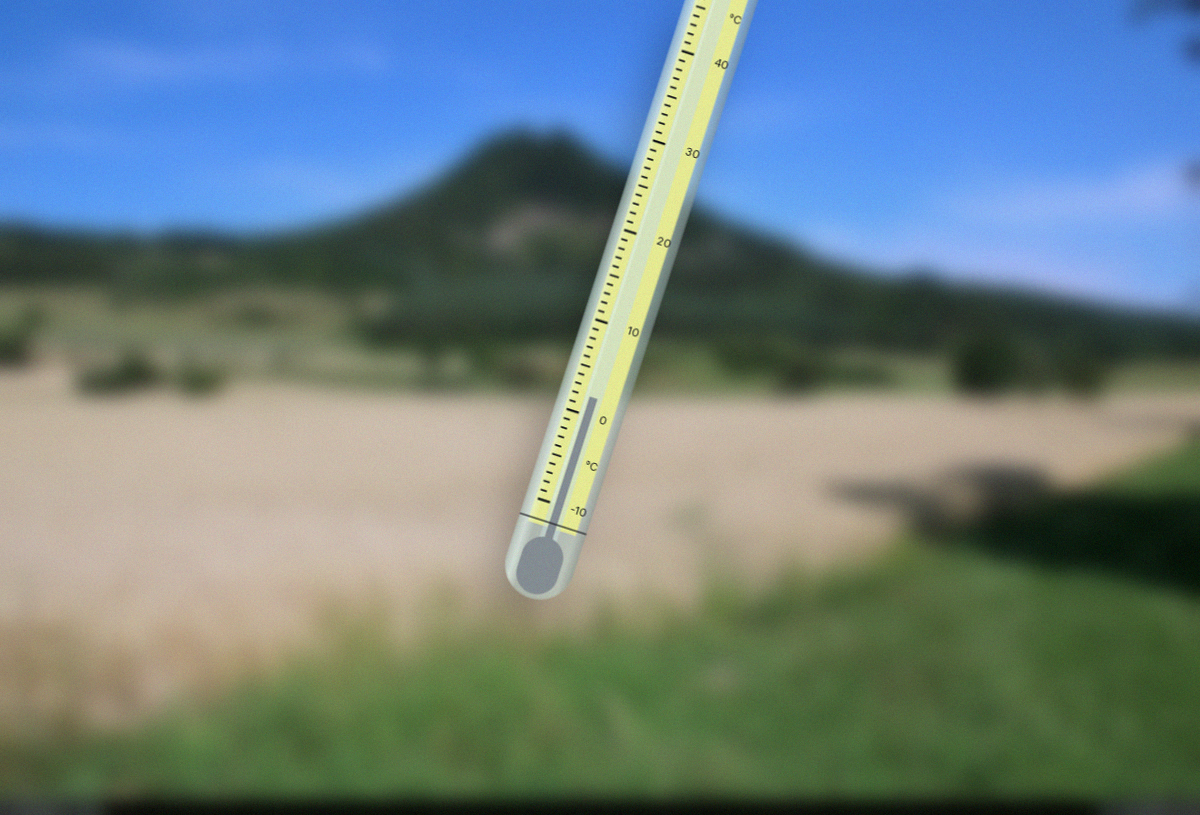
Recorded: {"value": 2, "unit": "°C"}
